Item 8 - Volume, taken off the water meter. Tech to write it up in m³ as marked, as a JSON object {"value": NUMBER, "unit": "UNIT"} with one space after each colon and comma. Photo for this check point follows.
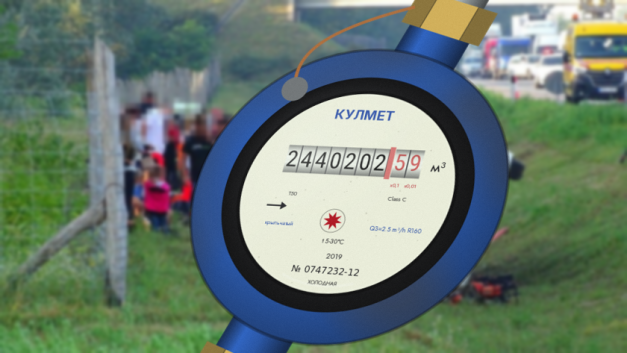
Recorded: {"value": 2440202.59, "unit": "m³"}
